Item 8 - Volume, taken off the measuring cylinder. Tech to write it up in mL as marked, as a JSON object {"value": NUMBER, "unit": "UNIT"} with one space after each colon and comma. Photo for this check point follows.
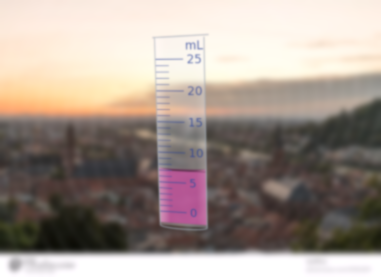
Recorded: {"value": 7, "unit": "mL"}
